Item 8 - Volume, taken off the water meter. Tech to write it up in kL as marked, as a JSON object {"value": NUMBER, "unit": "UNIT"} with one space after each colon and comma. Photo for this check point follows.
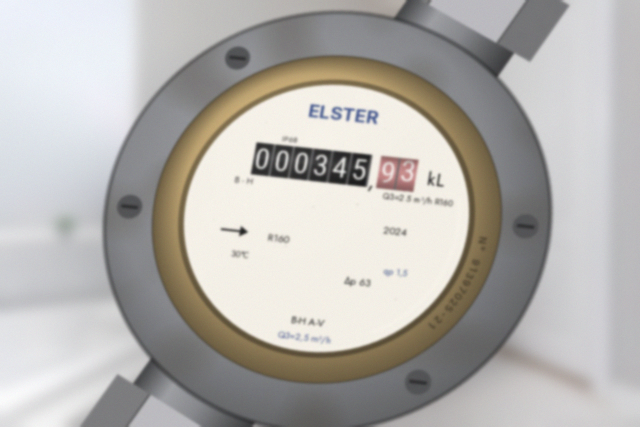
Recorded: {"value": 345.93, "unit": "kL"}
